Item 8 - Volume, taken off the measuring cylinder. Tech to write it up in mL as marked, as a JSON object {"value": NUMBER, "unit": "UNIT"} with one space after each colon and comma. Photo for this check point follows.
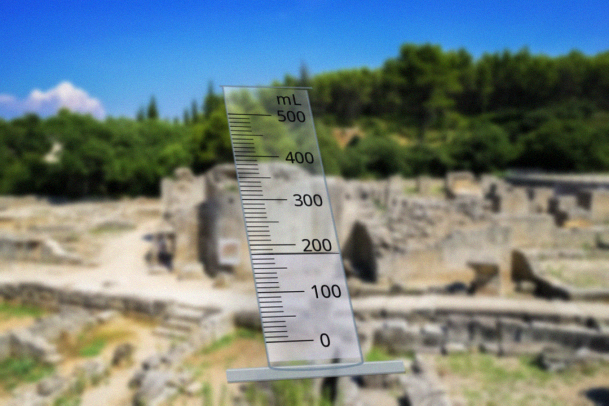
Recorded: {"value": 180, "unit": "mL"}
